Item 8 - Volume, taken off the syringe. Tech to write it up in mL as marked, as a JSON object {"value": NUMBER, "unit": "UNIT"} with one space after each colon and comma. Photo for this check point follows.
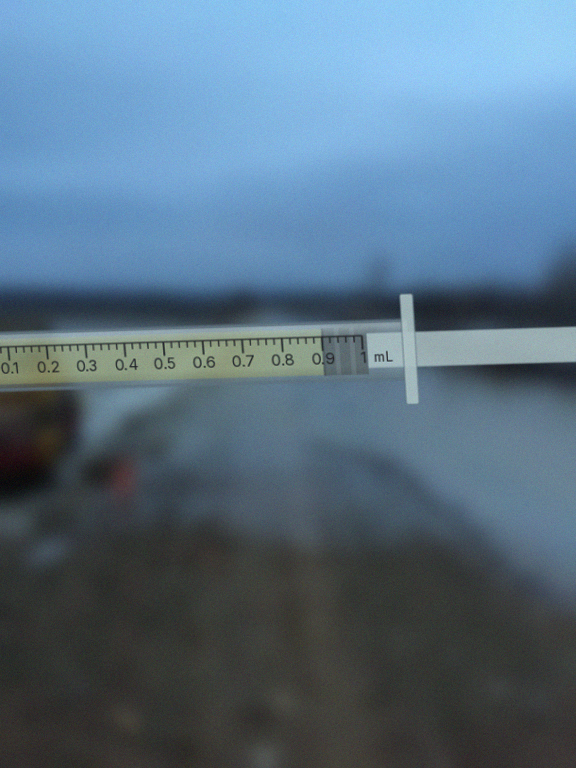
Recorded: {"value": 0.9, "unit": "mL"}
